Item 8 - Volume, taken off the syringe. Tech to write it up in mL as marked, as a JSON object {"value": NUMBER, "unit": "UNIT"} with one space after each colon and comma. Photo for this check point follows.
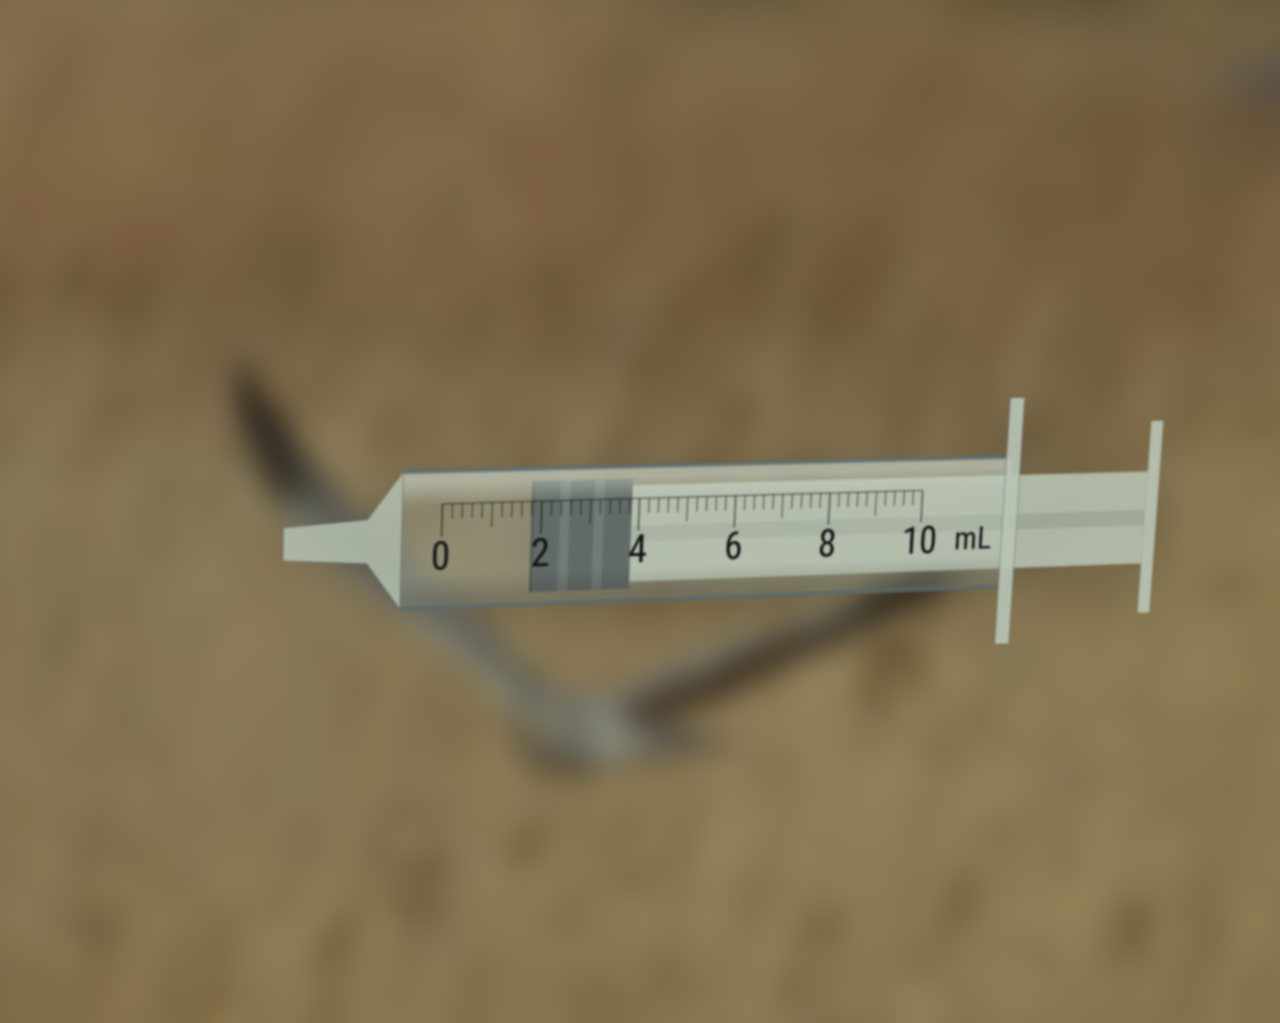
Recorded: {"value": 1.8, "unit": "mL"}
